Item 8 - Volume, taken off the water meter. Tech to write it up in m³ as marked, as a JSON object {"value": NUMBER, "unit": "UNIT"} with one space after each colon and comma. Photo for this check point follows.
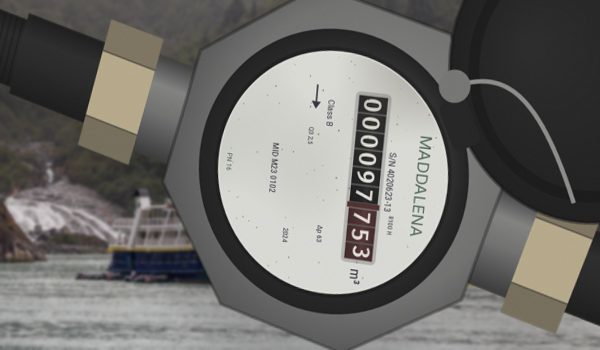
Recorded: {"value": 97.753, "unit": "m³"}
